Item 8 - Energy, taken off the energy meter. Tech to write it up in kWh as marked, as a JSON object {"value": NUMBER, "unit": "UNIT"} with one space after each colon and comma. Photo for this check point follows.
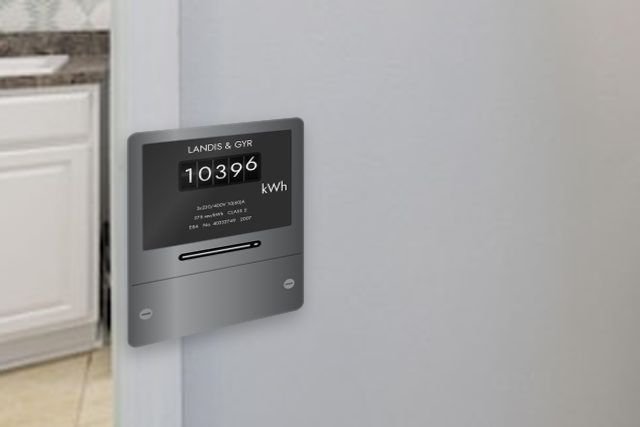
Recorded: {"value": 10396, "unit": "kWh"}
